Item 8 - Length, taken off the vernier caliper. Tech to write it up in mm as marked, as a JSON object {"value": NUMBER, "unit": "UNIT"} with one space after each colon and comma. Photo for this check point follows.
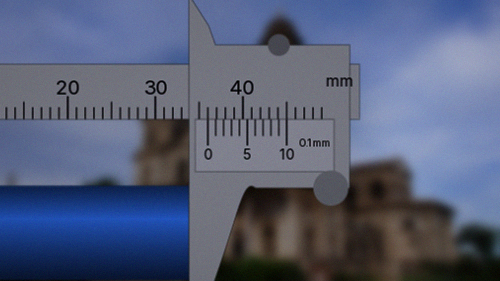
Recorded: {"value": 36.0, "unit": "mm"}
